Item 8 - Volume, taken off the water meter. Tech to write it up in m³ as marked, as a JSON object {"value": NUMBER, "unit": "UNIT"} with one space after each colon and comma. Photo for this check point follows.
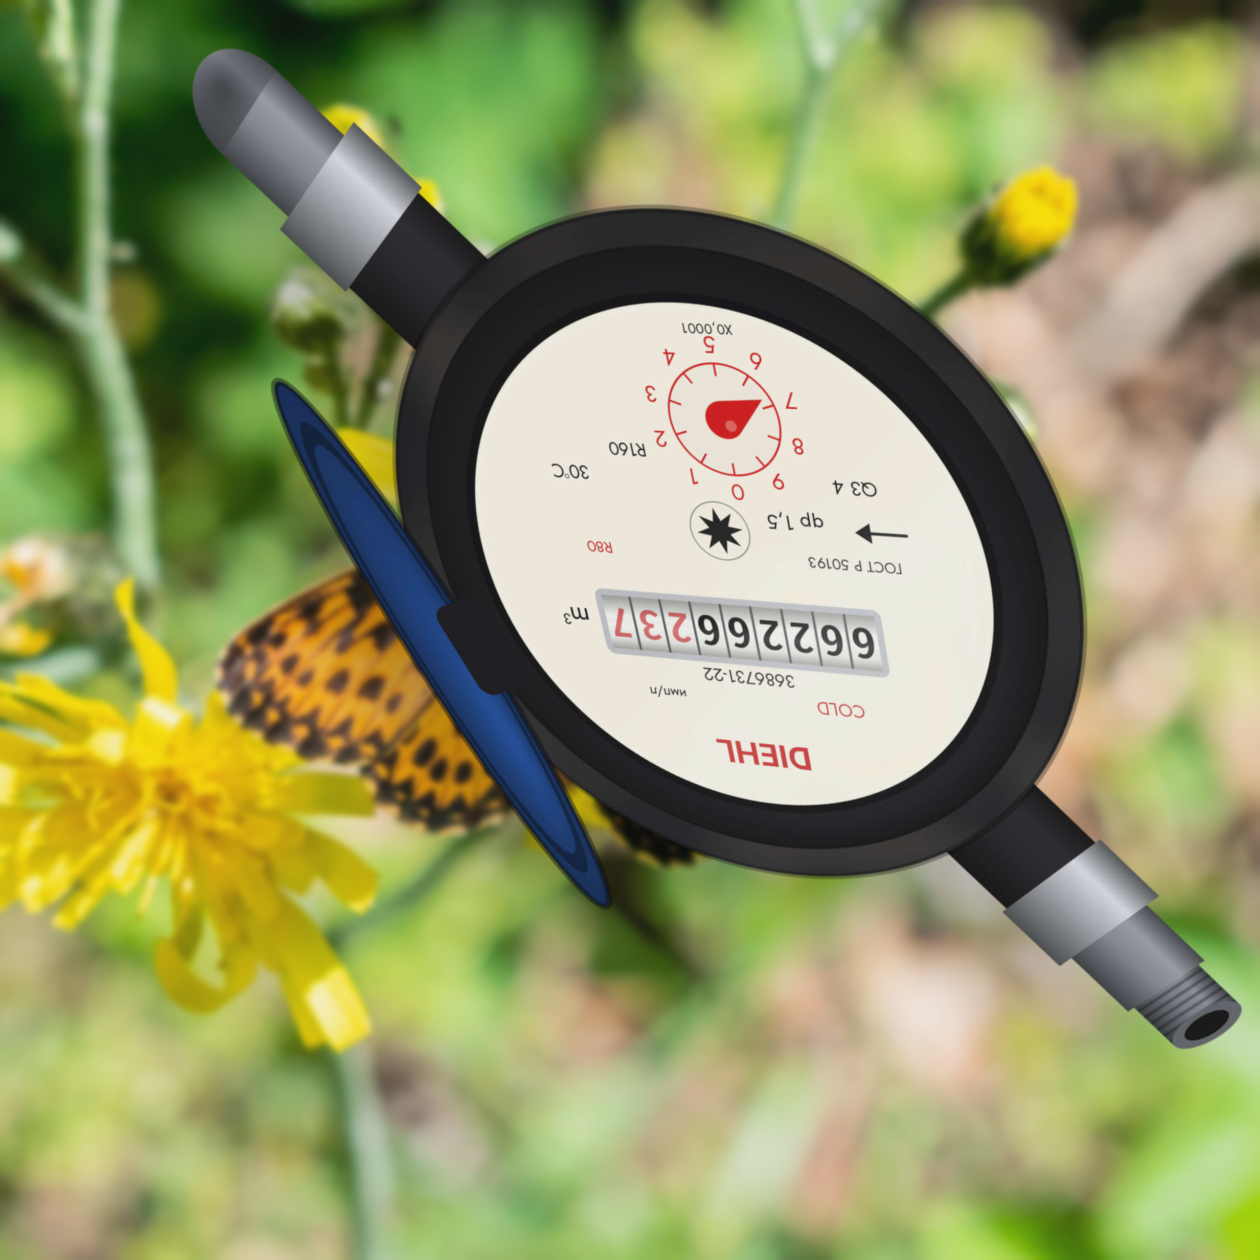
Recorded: {"value": 662266.2376, "unit": "m³"}
